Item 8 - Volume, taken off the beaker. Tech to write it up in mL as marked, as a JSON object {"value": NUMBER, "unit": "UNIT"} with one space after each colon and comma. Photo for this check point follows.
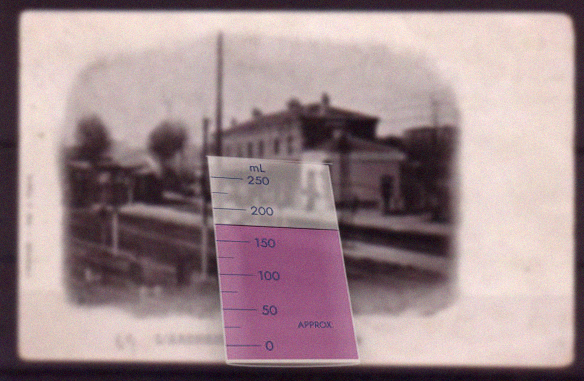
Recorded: {"value": 175, "unit": "mL"}
